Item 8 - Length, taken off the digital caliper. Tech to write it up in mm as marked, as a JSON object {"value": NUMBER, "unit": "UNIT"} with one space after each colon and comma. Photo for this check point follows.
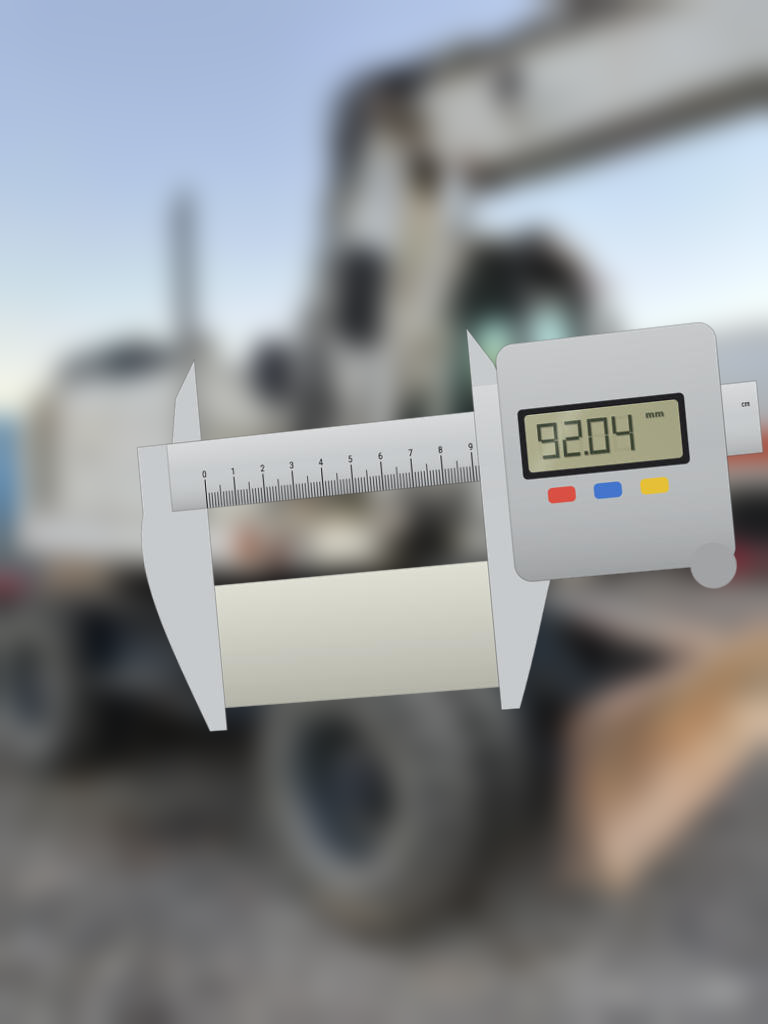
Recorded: {"value": 92.04, "unit": "mm"}
